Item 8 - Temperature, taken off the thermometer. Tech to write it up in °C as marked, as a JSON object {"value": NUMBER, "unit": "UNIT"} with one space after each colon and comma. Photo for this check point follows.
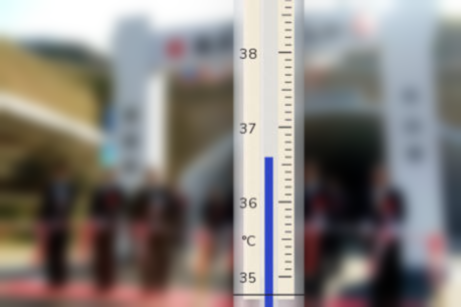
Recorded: {"value": 36.6, "unit": "°C"}
